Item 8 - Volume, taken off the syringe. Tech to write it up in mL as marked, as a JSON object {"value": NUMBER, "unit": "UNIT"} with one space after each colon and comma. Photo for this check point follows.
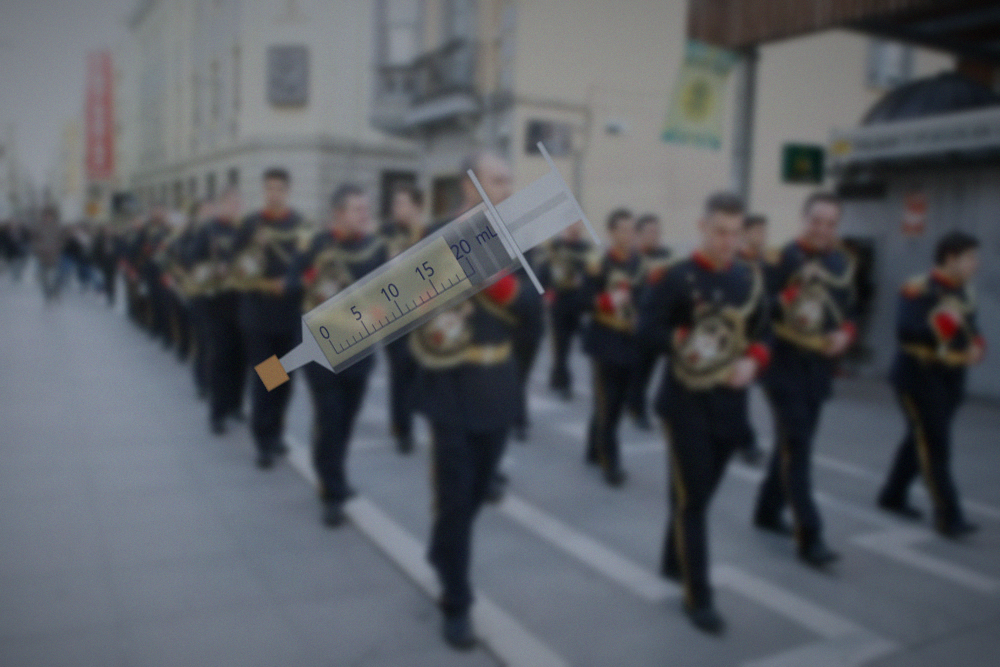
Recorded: {"value": 19, "unit": "mL"}
